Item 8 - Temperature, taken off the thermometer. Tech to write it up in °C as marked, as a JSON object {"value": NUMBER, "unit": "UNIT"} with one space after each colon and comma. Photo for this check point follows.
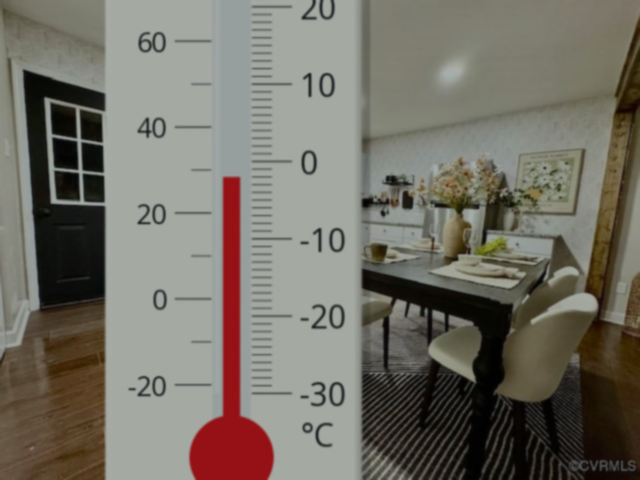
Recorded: {"value": -2, "unit": "°C"}
